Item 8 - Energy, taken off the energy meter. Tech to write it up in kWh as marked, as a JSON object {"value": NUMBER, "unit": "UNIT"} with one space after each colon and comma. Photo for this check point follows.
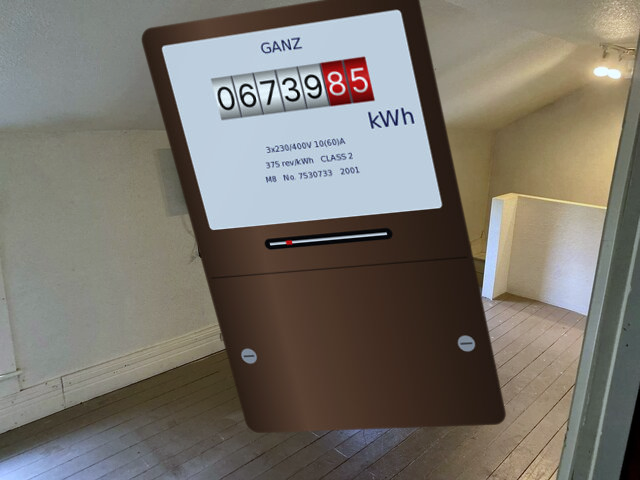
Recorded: {"value": 6739.85, "unit": "kWh"}
